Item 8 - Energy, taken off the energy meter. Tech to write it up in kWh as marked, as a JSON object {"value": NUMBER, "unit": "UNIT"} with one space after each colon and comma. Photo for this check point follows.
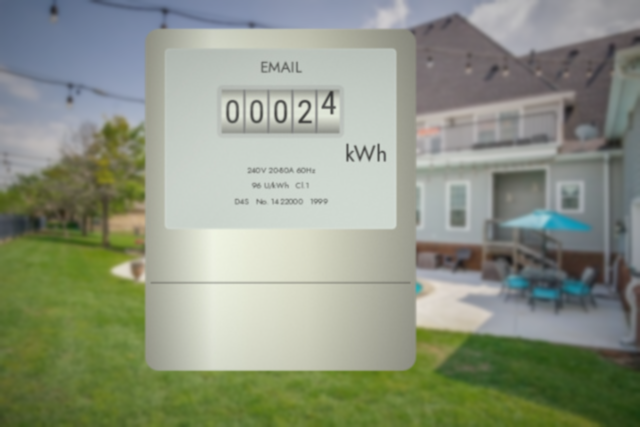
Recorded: {"value": 24, "unit": "kWh"}
